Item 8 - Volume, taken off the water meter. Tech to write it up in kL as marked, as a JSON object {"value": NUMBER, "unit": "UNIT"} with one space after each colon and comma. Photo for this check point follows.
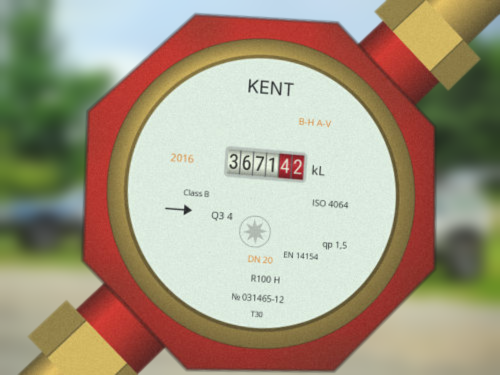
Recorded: {"value": 3671.42, "unit": "kL"}
